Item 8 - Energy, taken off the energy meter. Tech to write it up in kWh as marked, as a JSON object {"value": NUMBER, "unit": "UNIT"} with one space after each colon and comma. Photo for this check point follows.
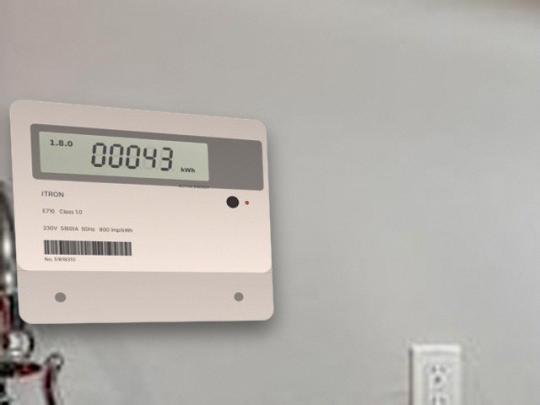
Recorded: {"value": 43, "unit": "kWh"}
